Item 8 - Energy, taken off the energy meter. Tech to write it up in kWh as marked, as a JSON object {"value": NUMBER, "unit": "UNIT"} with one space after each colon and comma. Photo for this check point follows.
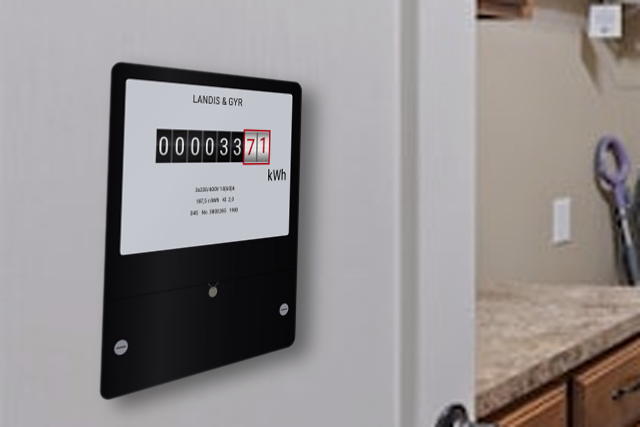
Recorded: {"value": 33.71, "unit": "kWh"}
